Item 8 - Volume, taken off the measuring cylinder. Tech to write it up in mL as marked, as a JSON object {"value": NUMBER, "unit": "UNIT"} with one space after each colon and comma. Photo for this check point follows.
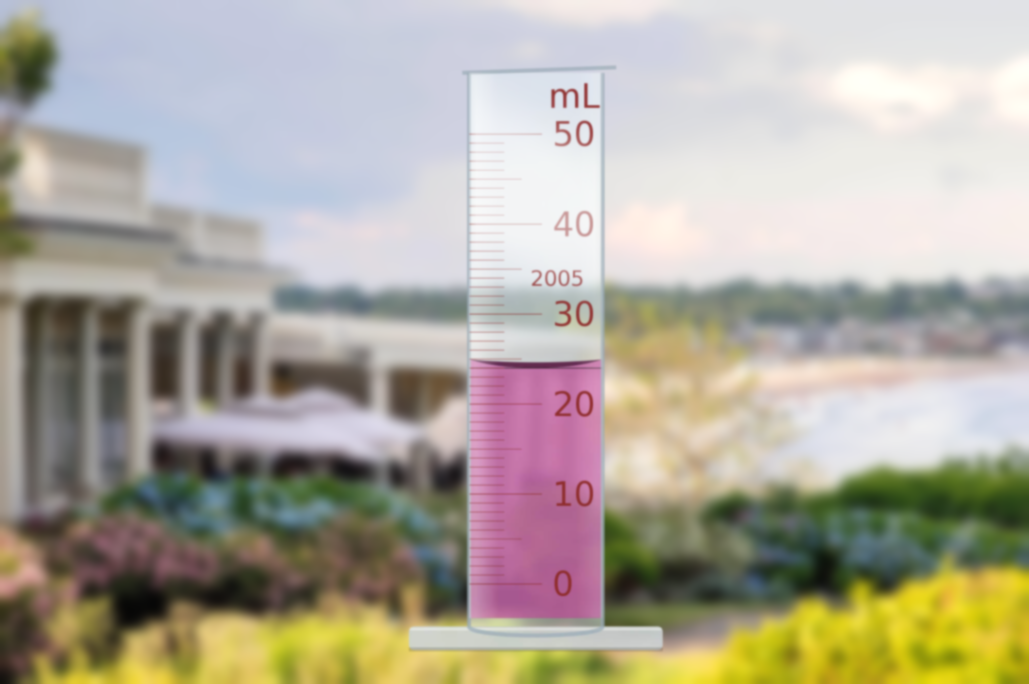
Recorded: {"value": 24, "unit": "mL"}
